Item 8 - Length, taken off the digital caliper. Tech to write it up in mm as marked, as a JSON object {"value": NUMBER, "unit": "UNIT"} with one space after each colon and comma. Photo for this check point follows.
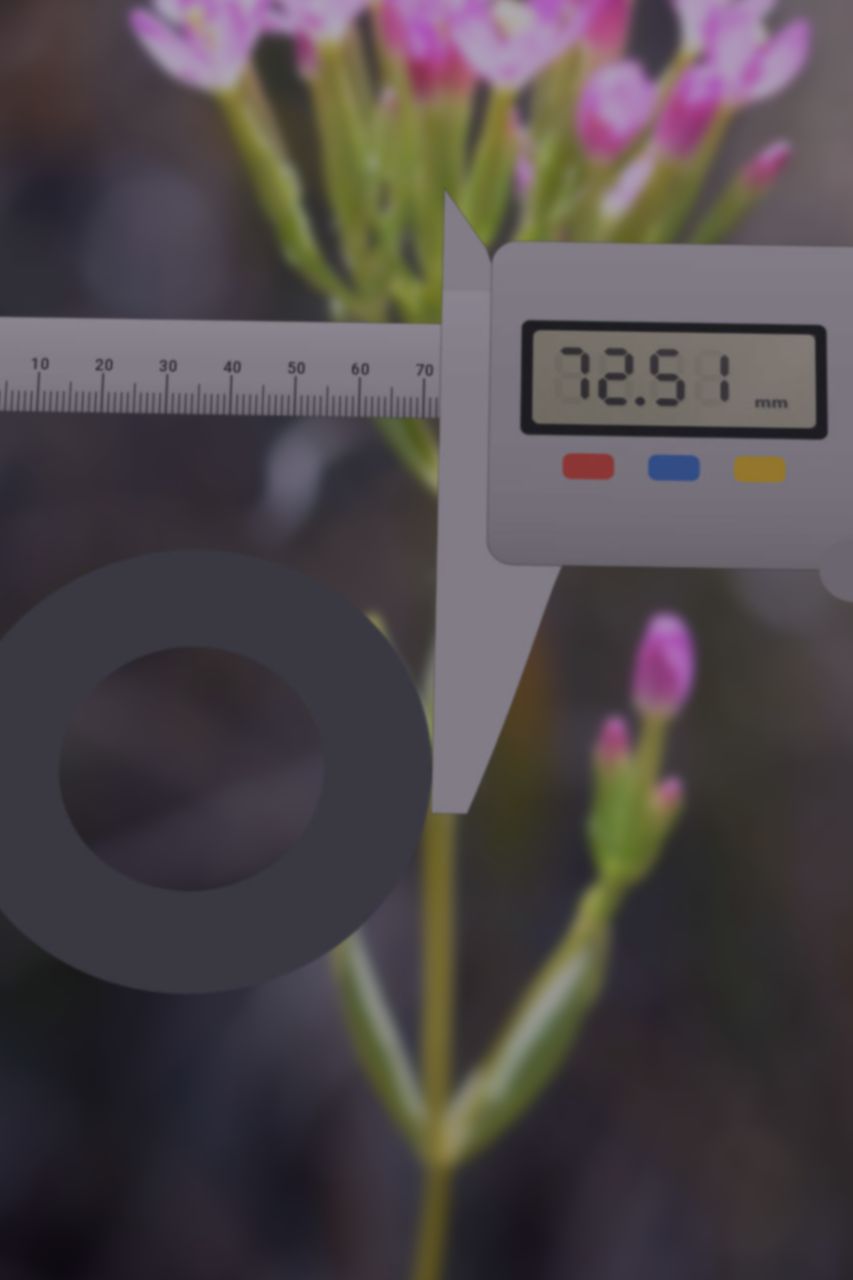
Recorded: {"value": 72.51, "unit": "mm"}
